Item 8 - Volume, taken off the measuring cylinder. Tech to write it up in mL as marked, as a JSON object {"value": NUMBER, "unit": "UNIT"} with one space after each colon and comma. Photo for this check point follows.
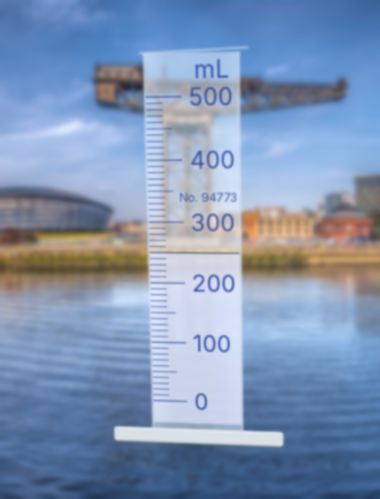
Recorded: {"value": 250, "unit": "mL"}
